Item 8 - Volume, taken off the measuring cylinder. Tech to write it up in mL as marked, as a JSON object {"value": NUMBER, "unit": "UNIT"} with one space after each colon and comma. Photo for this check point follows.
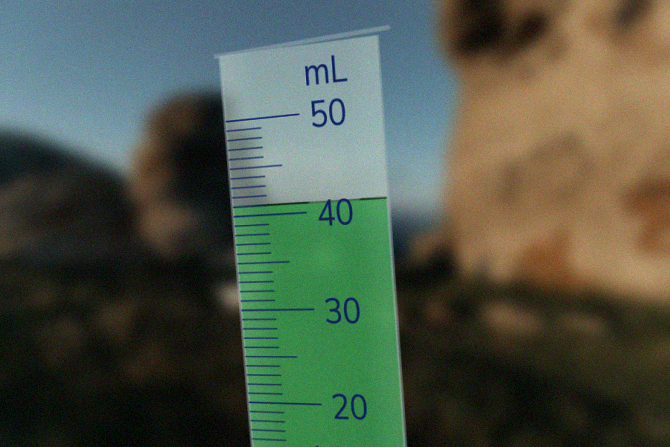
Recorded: {"value": 41, "unit": "mL"}
